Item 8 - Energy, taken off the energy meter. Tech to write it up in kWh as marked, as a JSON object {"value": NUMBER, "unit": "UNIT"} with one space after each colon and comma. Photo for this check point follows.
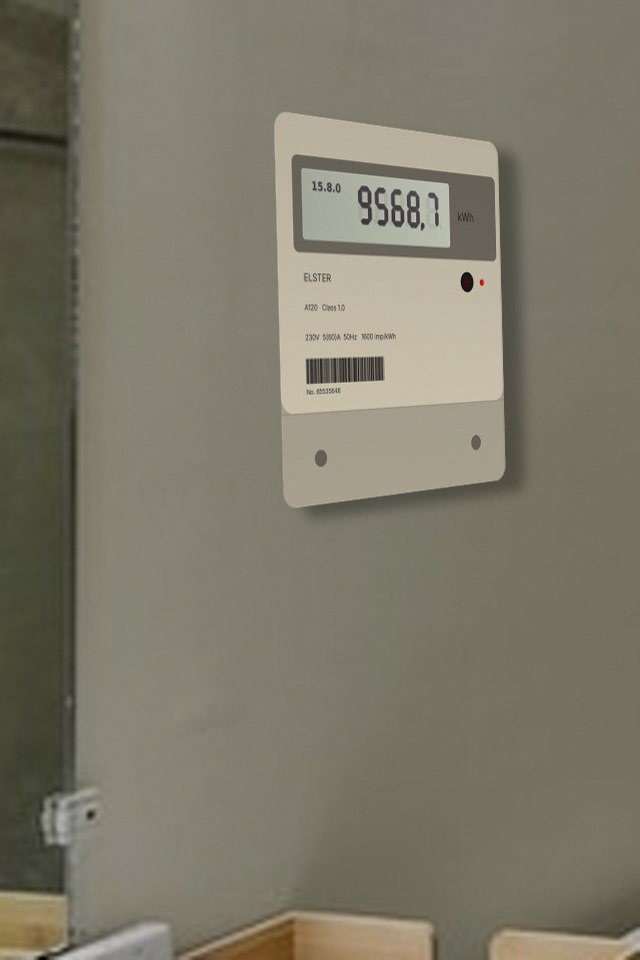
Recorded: {"value": 9568.7, "unit": "kWh"}
